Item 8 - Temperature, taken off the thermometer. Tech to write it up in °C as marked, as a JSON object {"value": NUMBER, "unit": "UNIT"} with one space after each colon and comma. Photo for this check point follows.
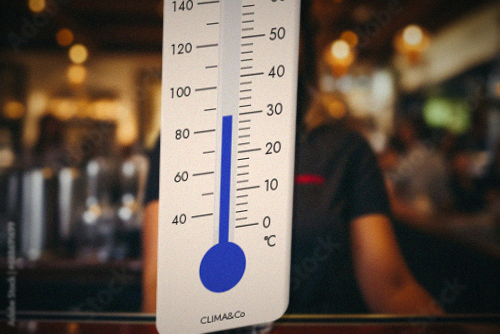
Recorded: {"value": 30, "unit": "°C"}
